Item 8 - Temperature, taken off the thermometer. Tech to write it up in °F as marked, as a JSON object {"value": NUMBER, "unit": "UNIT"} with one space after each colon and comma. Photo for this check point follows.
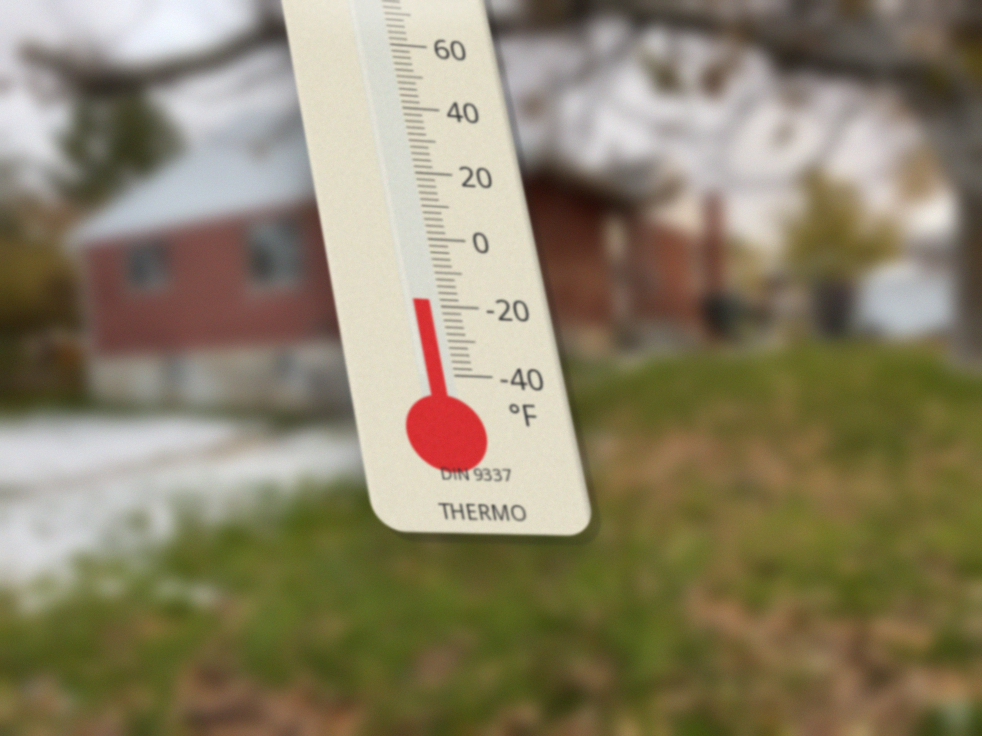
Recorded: {"value": -18, "unit": "°F"}
